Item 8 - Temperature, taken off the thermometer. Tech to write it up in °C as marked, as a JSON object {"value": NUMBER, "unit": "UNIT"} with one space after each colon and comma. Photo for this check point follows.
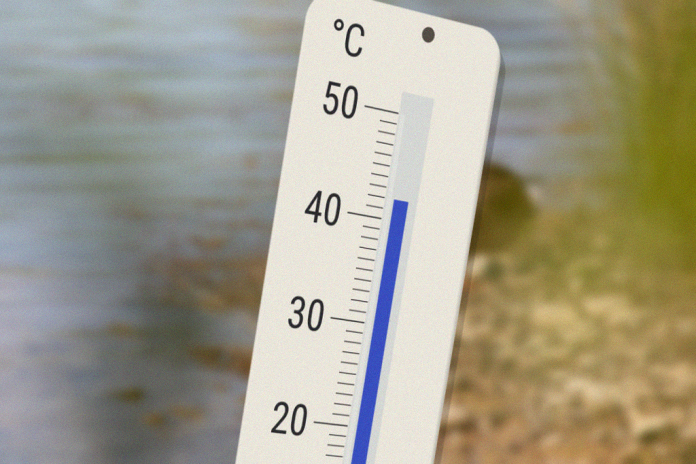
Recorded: {"value": 42, "unit": "°C"}
